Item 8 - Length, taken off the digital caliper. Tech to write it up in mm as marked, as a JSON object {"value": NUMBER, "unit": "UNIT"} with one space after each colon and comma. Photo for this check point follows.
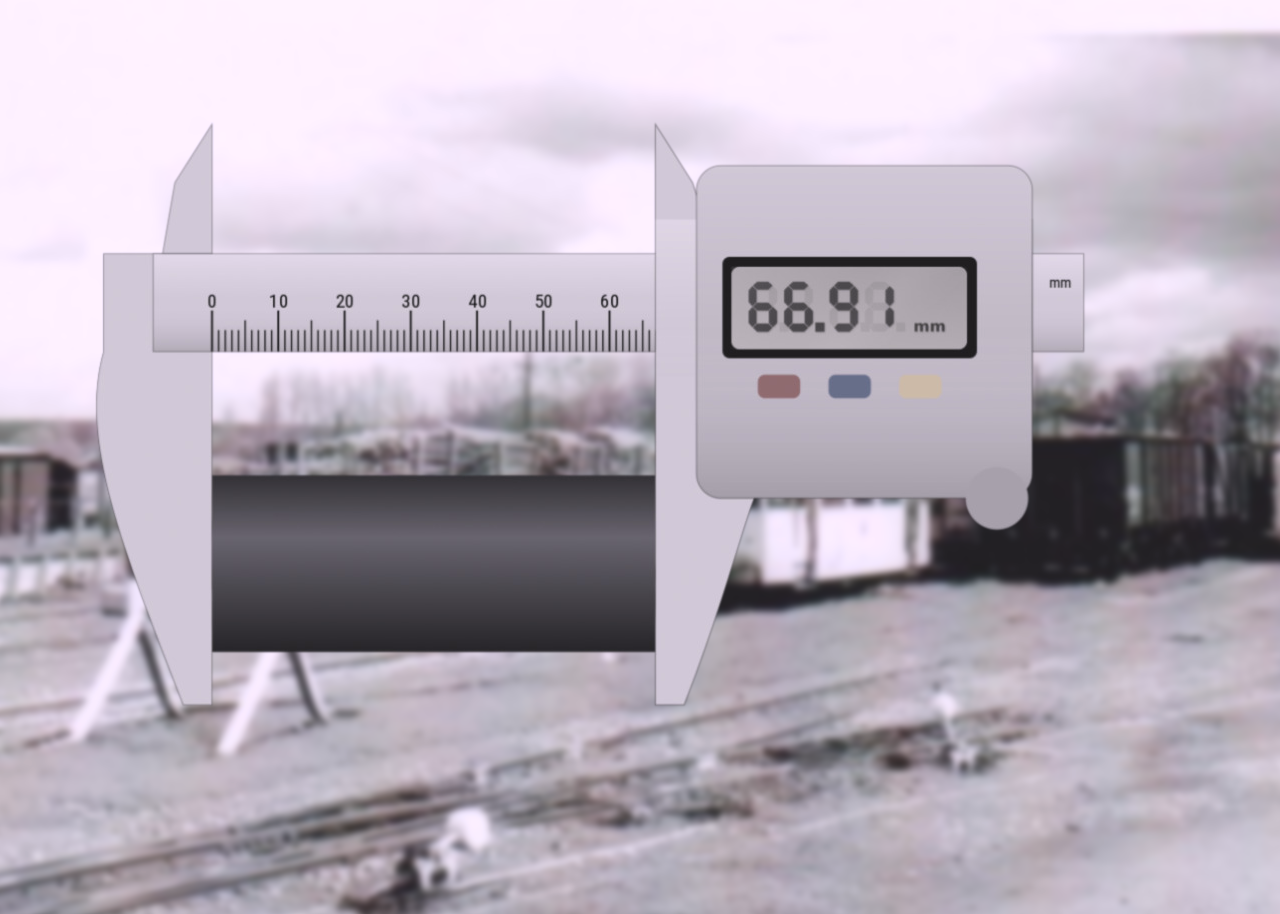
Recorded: {"value": 66.91, "unit": "mm"}
